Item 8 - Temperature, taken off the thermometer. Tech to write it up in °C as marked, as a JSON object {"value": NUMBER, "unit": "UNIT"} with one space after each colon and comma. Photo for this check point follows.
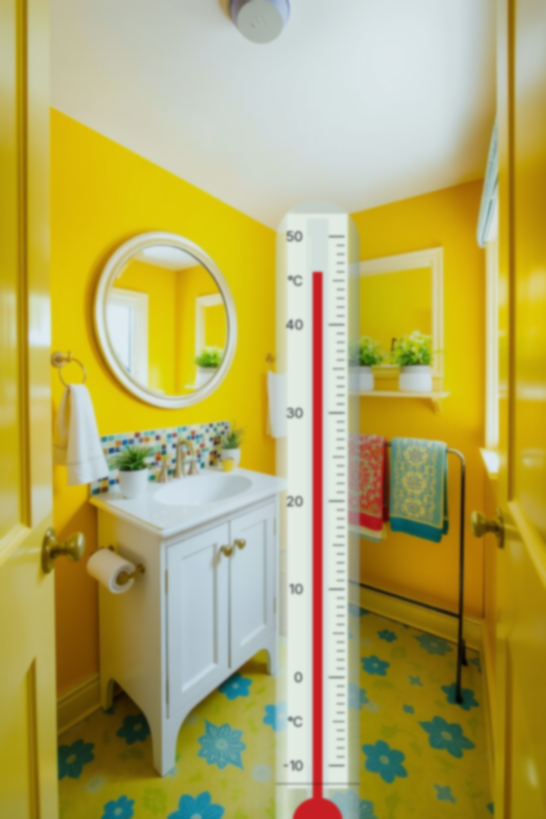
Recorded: {"value": 46, "unit": "°C"}
